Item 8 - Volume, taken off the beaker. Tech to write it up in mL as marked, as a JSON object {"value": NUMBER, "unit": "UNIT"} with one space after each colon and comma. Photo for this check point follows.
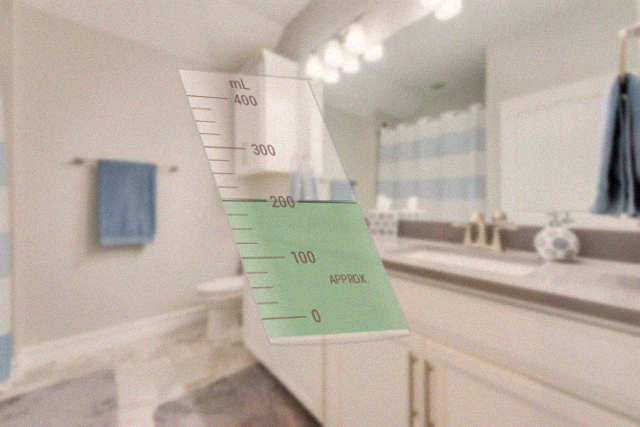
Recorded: {"value": 200, "unit": "mL"}
